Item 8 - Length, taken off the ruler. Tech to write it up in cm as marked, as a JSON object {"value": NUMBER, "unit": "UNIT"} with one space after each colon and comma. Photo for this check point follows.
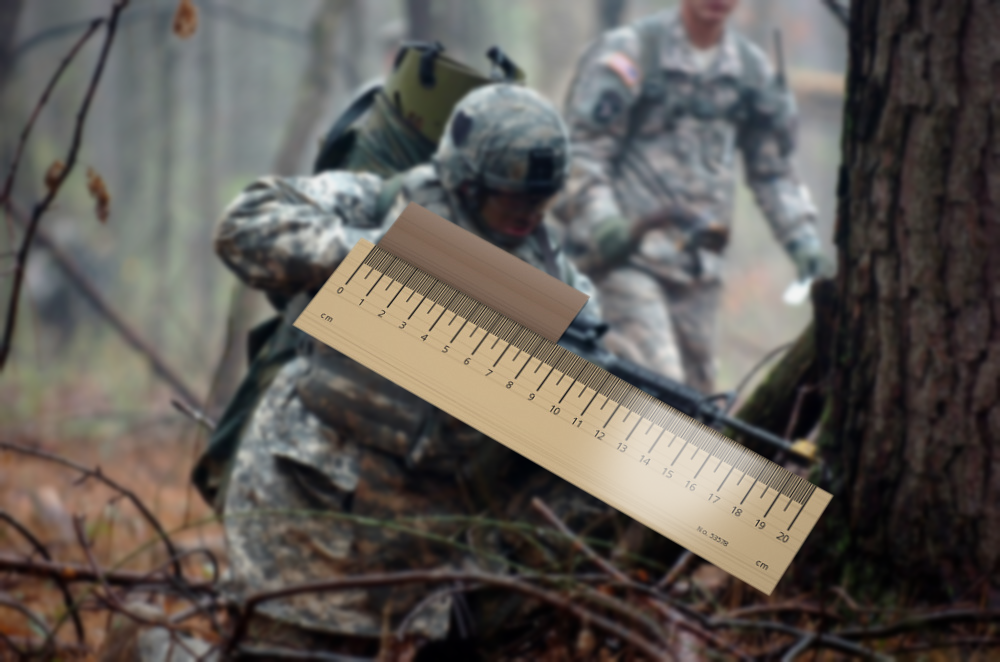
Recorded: {"value": 8.5, "unit": "cm"}
